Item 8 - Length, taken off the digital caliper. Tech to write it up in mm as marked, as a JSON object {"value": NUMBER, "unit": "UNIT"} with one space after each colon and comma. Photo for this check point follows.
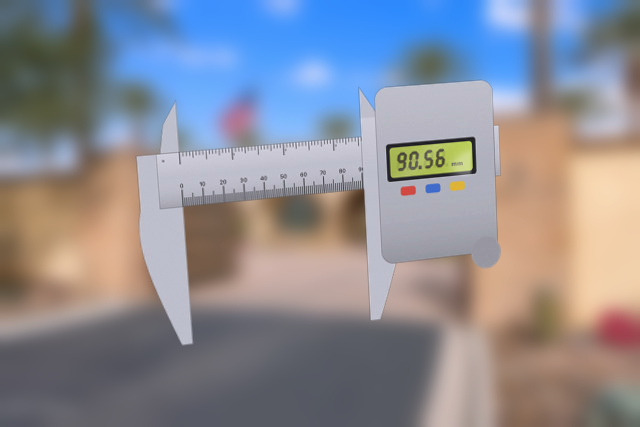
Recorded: {"value": 90.56, "unit": "mm"}
